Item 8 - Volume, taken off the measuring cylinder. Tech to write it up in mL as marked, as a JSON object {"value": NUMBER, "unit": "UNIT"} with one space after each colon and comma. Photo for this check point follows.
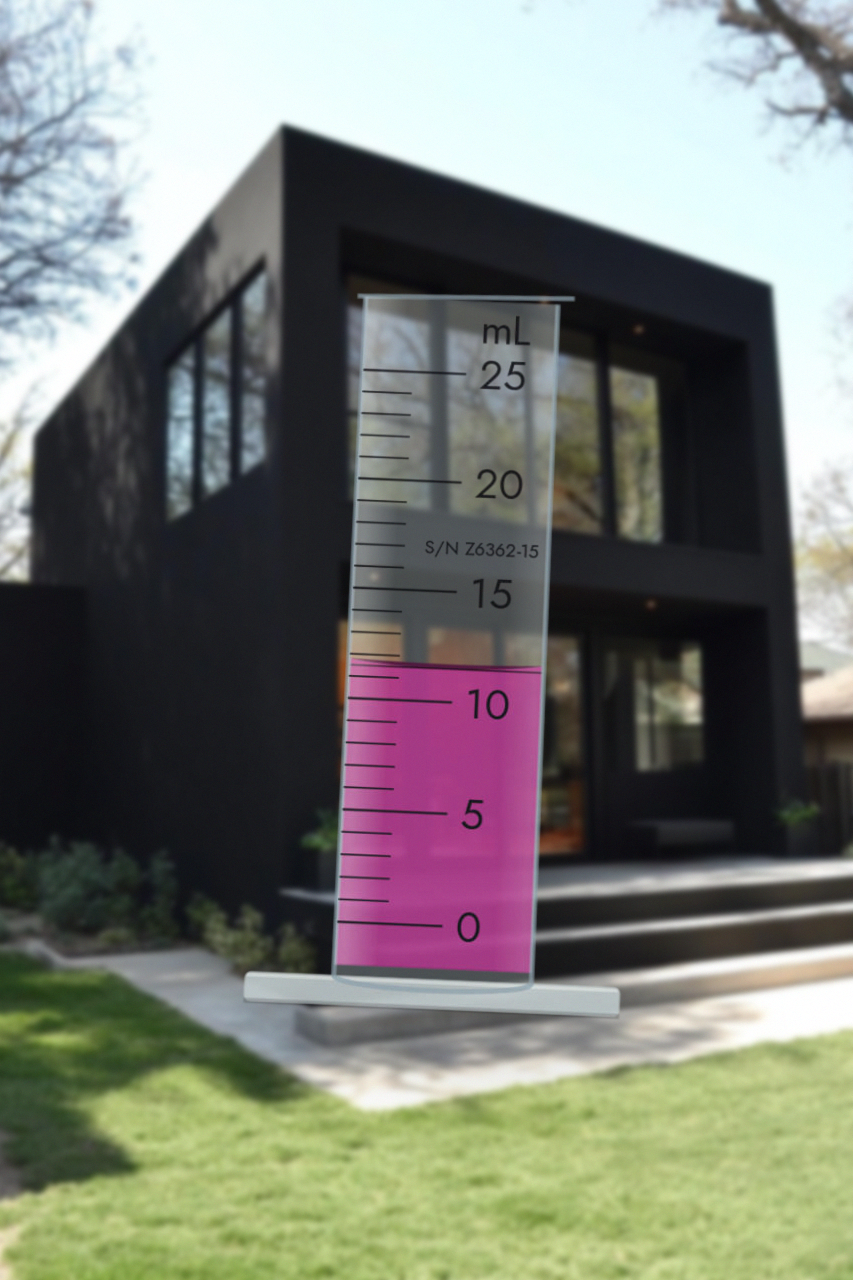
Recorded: {"value": 11.5, "unit": "mL"}
